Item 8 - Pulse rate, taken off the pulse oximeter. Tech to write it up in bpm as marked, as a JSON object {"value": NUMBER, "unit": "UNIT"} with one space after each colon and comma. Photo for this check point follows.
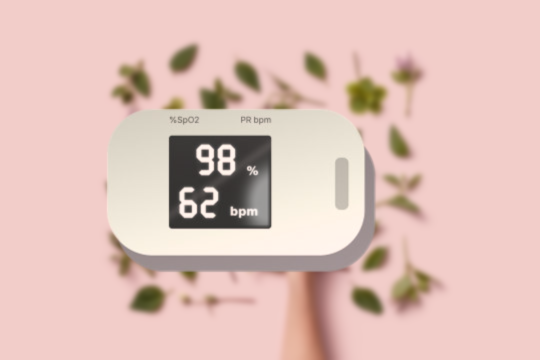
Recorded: {"value": 62, "unit": "bpm"}
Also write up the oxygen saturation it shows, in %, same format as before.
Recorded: {"value": 98, "unit": "%"}
